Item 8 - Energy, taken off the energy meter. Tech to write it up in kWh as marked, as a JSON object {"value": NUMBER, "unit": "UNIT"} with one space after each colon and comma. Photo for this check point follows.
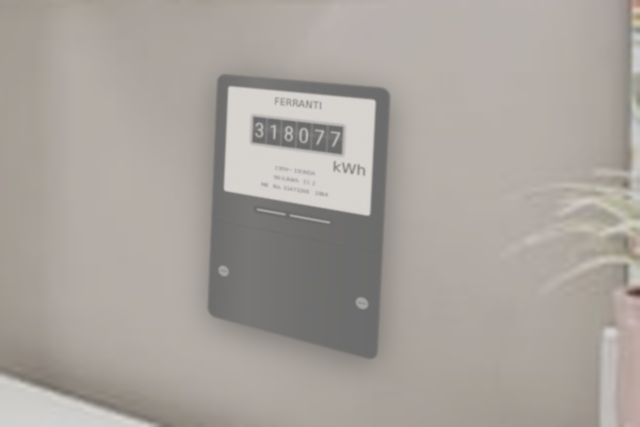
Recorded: {"value": 318077, "unit": "kWh"}
